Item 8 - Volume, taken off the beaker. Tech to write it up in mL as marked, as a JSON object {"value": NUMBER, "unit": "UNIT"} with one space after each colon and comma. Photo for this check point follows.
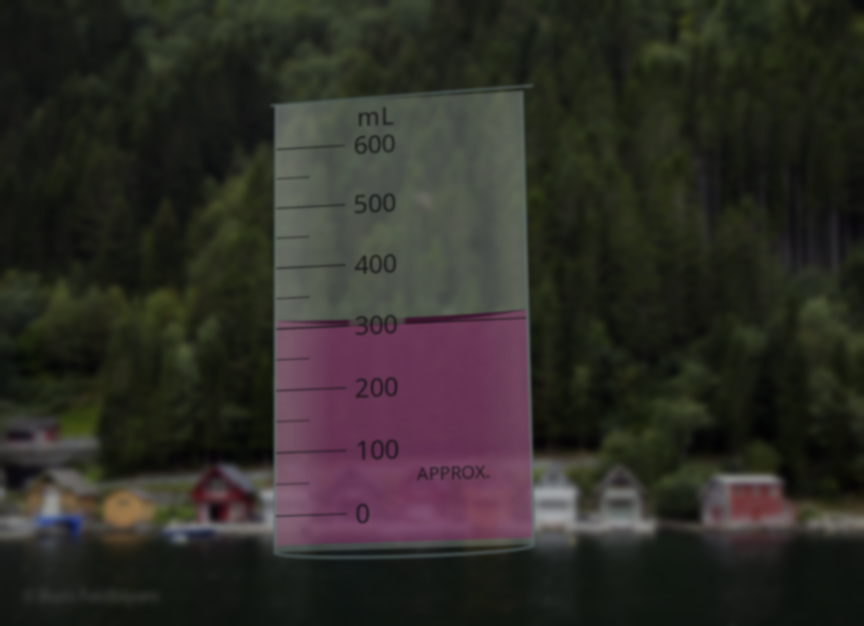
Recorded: {"value": 300, "unit": "mL"}
